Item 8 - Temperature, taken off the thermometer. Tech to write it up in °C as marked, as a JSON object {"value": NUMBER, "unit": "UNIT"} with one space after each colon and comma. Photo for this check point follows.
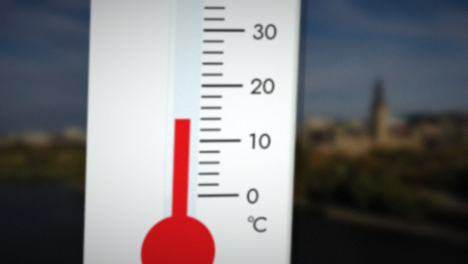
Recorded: {"value": 14, "unit": "°C"}
